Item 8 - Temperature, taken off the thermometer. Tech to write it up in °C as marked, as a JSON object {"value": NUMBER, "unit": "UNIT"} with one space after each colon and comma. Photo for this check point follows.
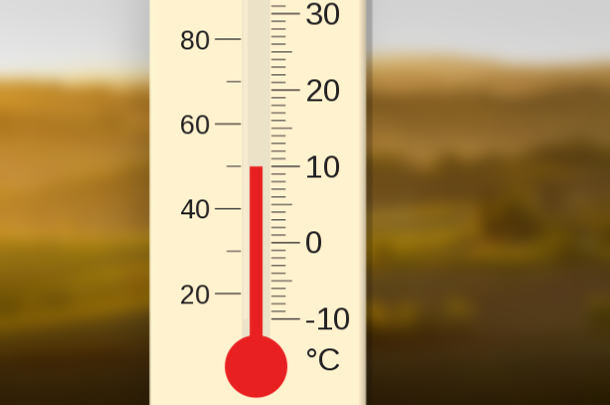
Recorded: {"value": 10, "unit": "°C"}
